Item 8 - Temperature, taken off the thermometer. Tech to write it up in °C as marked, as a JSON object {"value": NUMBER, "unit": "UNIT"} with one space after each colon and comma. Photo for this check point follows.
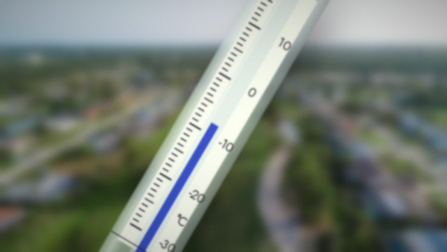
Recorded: {"value": -8, "unit": "°C"}
